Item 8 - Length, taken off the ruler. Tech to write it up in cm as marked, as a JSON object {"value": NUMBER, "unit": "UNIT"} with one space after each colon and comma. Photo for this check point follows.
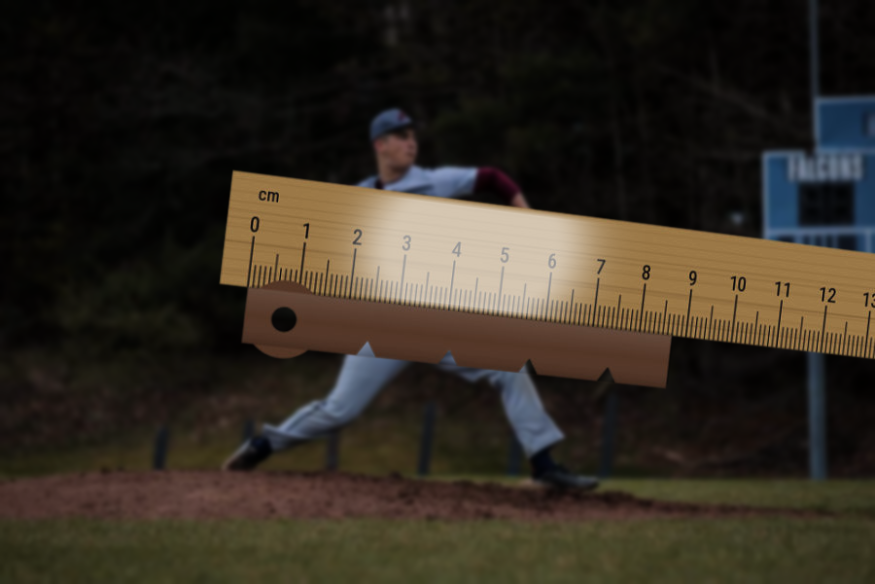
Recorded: {"value": 8.7, "unit": "cm"}
